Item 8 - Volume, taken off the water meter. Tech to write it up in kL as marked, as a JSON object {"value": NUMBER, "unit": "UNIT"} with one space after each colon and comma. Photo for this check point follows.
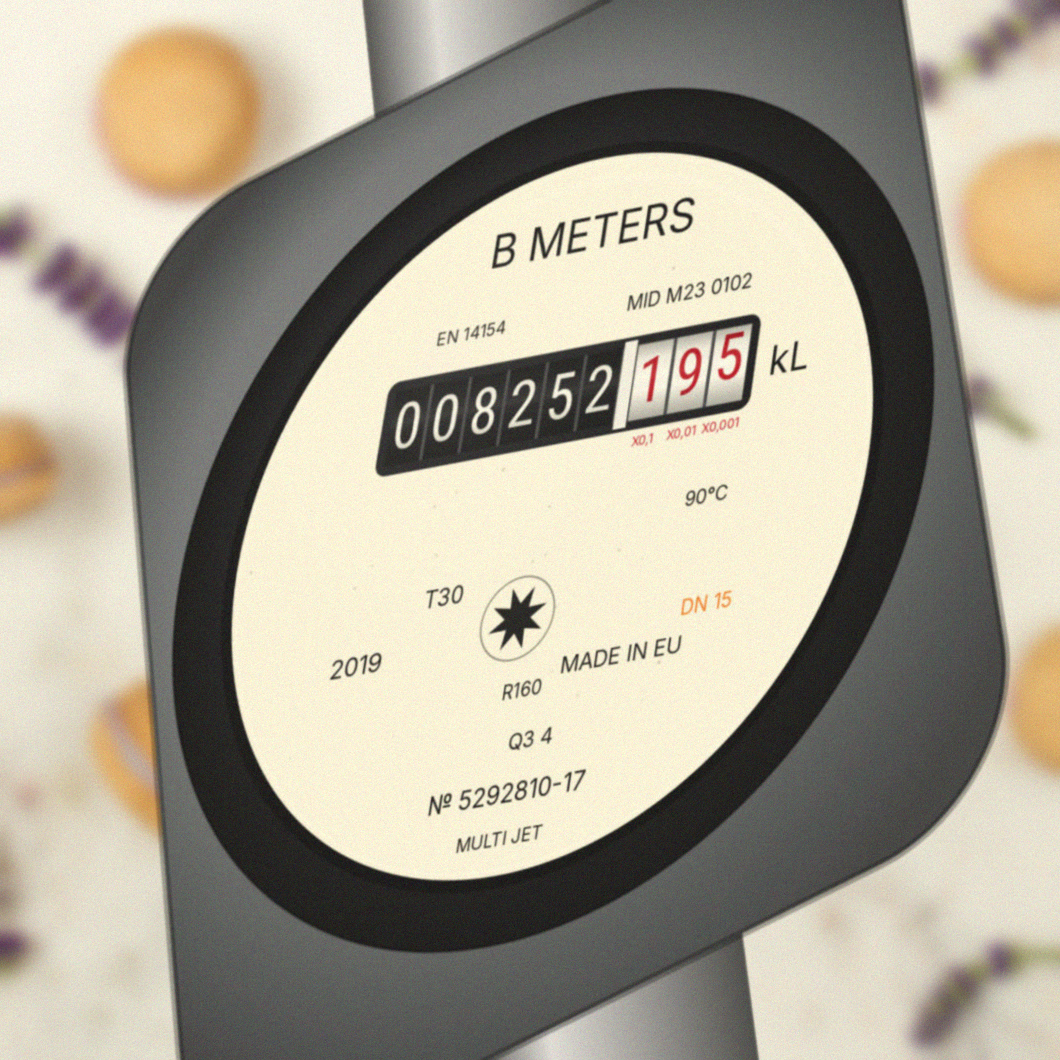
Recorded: {"value": 8252.195, "unit": "kL"}
